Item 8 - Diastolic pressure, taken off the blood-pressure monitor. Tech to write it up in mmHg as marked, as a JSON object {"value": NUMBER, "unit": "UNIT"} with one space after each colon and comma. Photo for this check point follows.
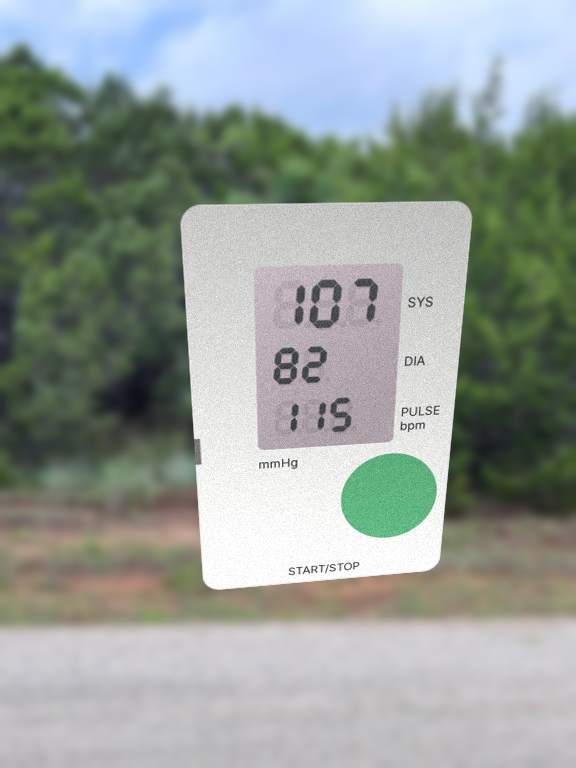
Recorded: {"value": 82, "unit": "mmHg"}
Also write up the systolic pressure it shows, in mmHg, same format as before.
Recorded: {"value": 107, "unit": "mmHg"}
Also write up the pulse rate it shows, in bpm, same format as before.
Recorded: {"value": 115, "unit": "bpm"}
